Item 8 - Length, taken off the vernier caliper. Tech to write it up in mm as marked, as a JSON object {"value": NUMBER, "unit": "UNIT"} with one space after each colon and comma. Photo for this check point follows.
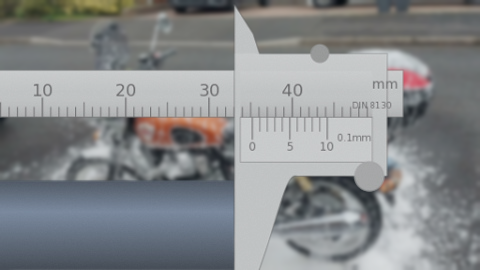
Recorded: {"value": 35.2, "unit": "mm"}
